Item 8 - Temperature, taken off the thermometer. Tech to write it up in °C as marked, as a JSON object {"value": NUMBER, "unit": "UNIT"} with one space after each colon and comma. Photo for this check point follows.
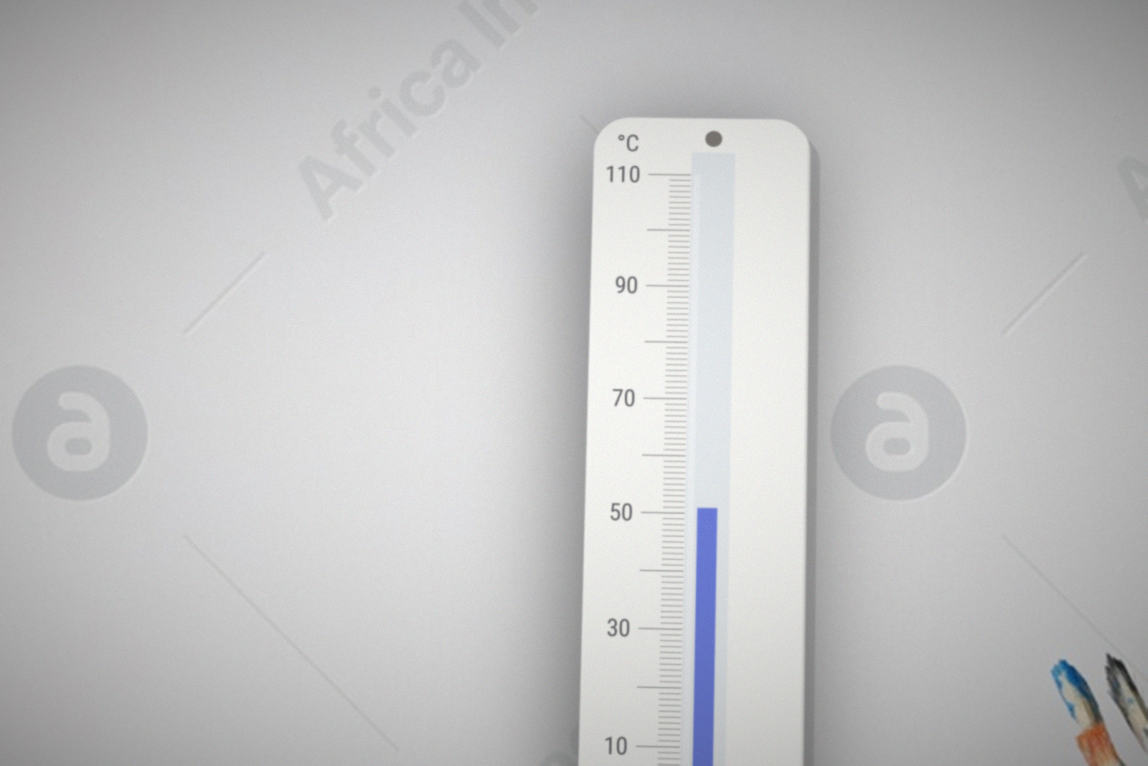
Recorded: {"value": 51, "unit": "°C"}
